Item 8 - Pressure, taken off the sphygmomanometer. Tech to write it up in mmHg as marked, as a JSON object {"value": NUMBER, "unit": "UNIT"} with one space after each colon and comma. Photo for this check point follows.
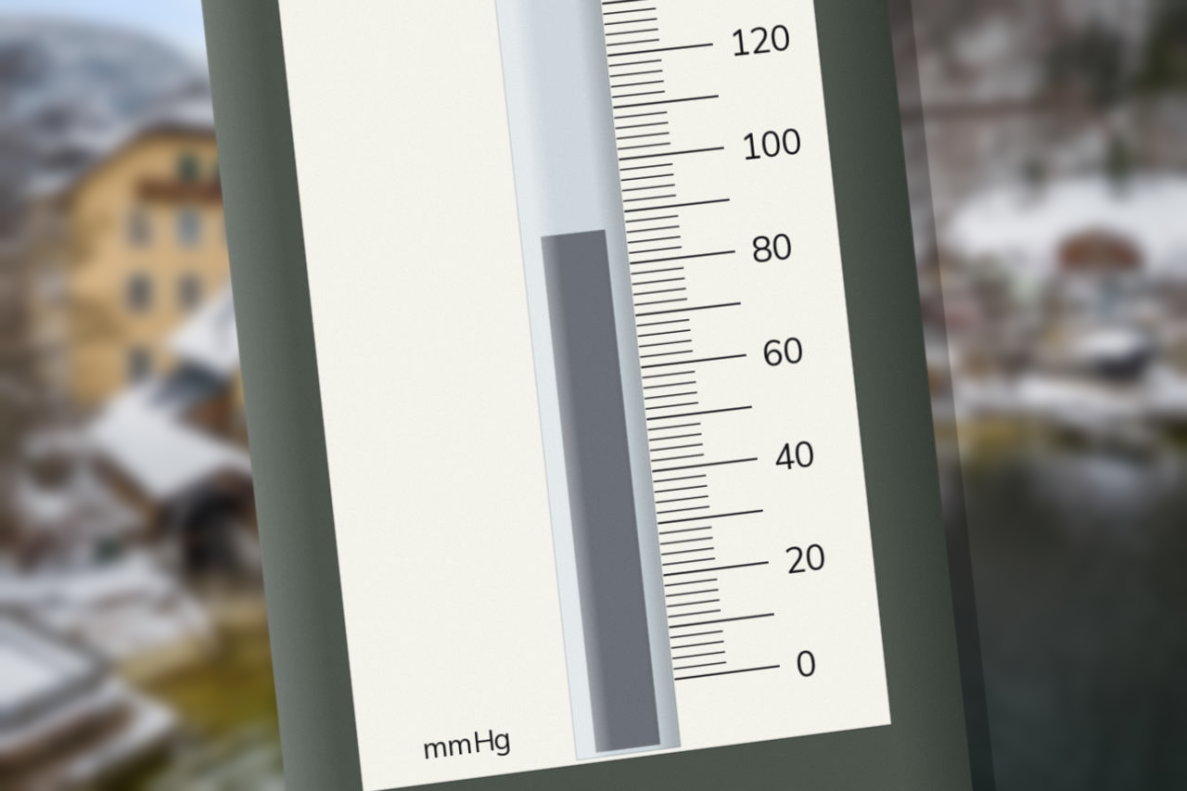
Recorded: {"value": 87, "unit": "mmHg"}
